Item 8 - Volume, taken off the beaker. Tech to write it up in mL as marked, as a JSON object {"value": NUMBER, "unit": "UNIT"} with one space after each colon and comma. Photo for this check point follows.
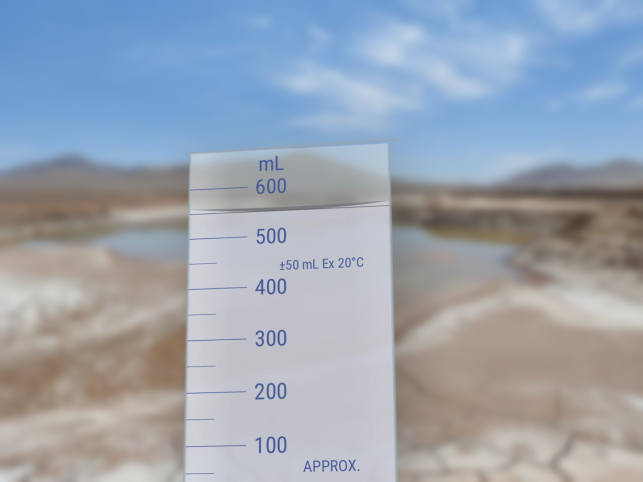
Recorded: {"value": 550, "unit": "mL"}
